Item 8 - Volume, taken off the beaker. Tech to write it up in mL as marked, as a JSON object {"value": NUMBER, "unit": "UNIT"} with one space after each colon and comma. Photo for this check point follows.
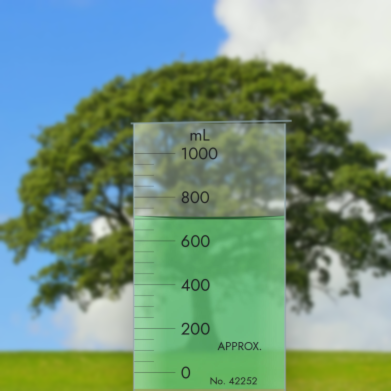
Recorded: {"value": 700, "unit": "mL"}
